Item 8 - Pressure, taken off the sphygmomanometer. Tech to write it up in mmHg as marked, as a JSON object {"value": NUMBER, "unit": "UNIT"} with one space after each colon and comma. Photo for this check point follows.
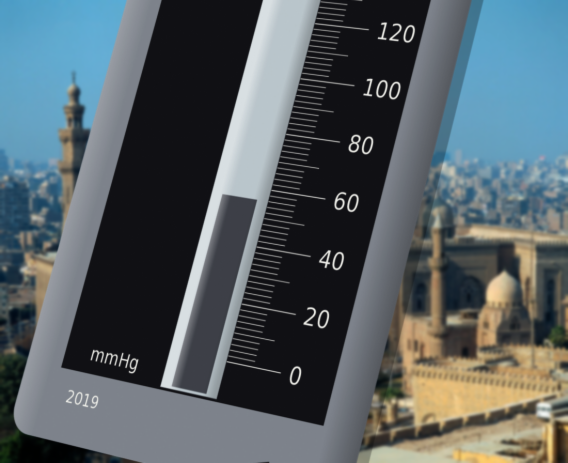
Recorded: {"value": 56, "unit": "mmHg"}
